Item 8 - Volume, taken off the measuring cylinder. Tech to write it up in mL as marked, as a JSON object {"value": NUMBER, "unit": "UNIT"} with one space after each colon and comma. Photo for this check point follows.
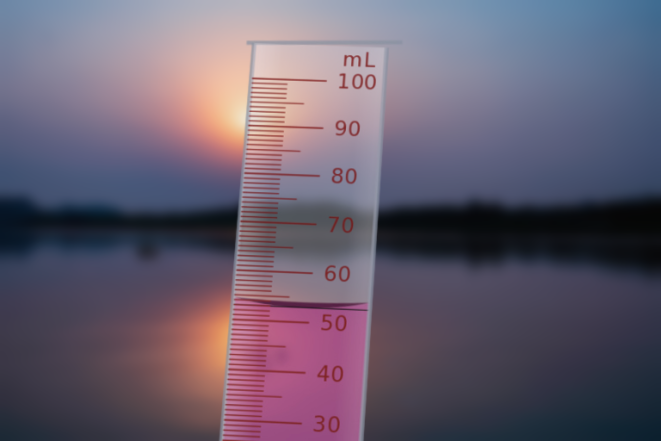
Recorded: {"value": 53, "unit": "mL"}
